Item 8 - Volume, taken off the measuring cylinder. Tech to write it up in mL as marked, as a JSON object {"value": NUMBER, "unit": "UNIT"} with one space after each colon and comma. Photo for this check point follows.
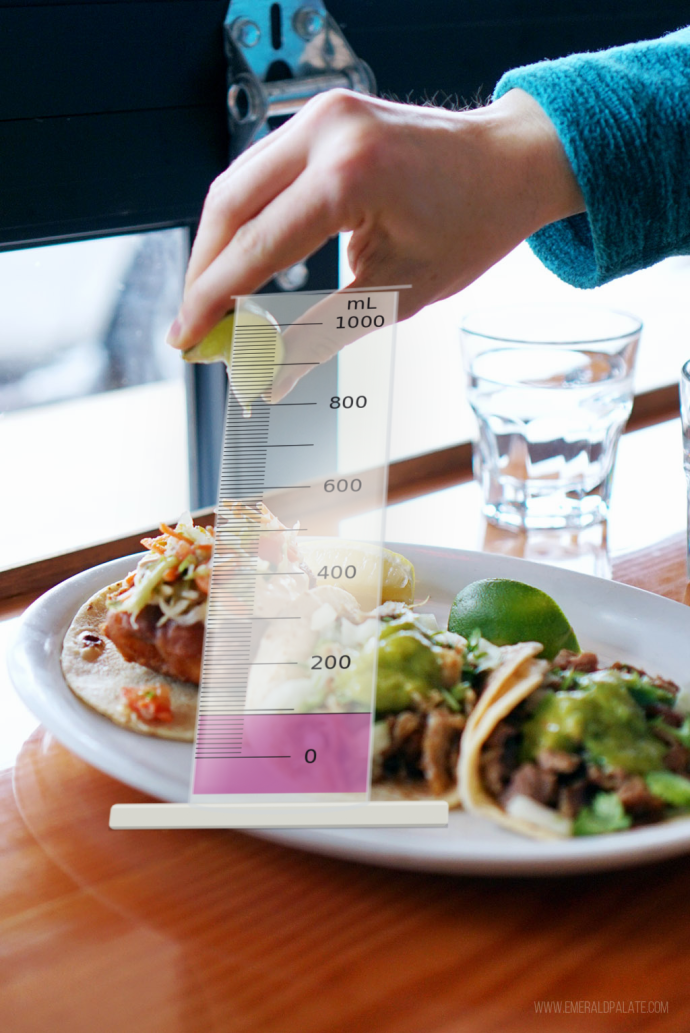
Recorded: {"value": 90, "unit": "mL"}
